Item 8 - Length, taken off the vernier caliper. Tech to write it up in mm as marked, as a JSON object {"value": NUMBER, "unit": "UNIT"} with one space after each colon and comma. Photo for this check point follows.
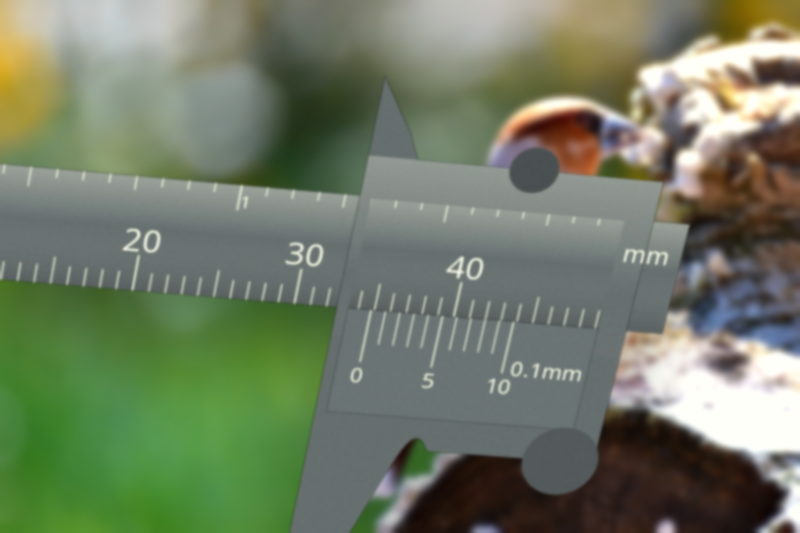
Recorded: {"value": 34.8, "unit": "mm"}
